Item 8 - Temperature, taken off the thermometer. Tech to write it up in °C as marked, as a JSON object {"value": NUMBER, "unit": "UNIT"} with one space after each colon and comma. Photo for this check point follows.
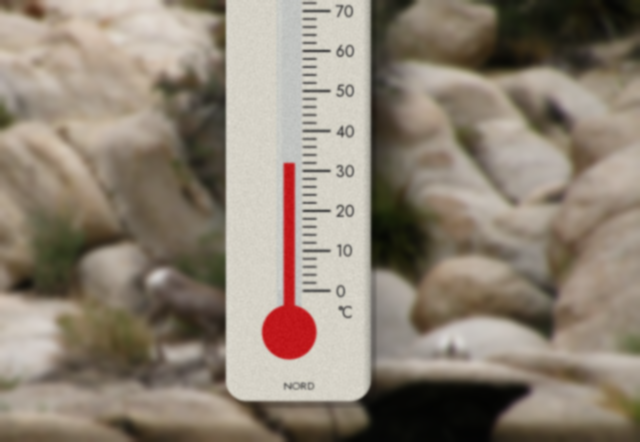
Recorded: {"value": 32, "unit": "°C"}
